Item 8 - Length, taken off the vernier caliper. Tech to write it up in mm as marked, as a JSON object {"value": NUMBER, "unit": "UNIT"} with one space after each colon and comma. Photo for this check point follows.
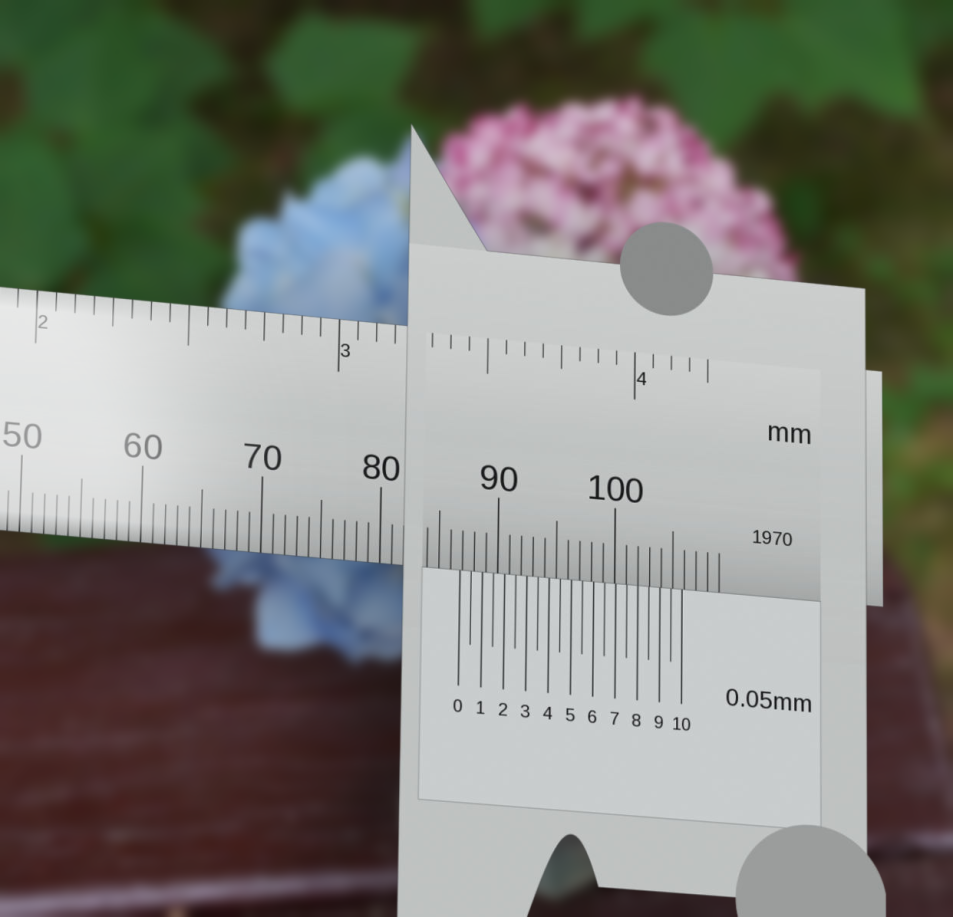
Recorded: {"value": 86.8, "unit": "mm"}
